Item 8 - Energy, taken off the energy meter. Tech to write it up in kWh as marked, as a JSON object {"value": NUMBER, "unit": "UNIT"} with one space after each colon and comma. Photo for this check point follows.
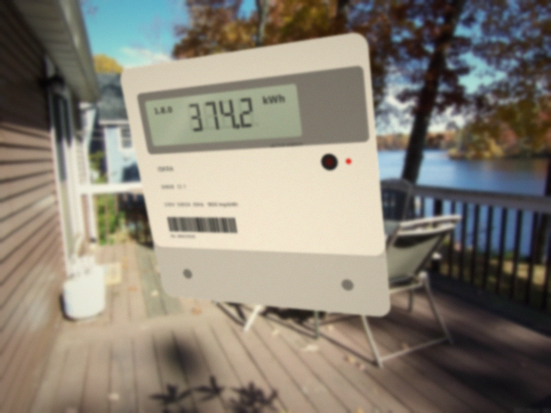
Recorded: {"value": 374.2, "unit": "kWh"}
